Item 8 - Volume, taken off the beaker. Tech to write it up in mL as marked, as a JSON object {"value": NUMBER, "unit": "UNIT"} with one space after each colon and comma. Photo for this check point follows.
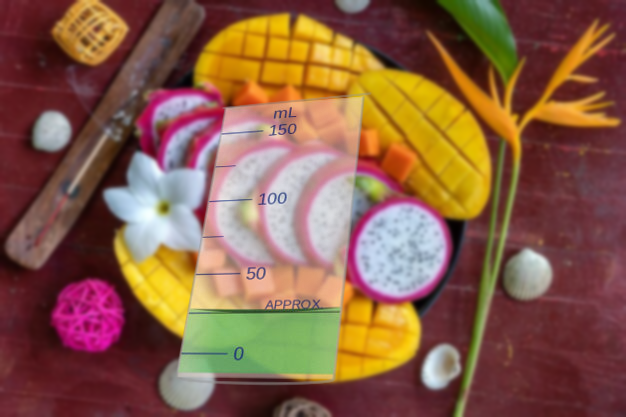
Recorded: {"value": 25, "unit": "mL"}
